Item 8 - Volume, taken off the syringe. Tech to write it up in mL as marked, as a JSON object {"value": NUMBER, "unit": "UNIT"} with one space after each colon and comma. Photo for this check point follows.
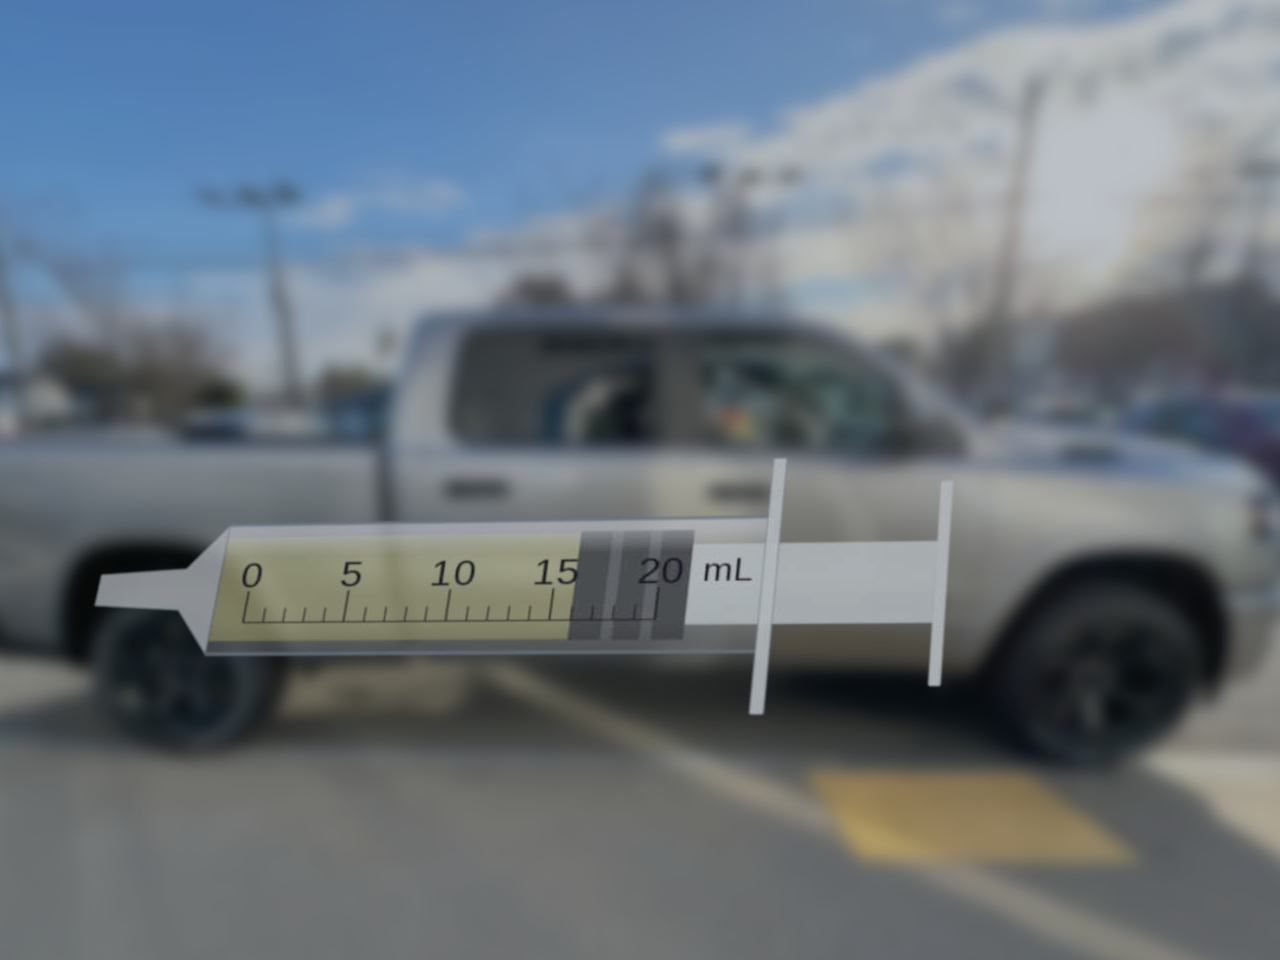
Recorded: {"value": 16, "unit": "mL"}
